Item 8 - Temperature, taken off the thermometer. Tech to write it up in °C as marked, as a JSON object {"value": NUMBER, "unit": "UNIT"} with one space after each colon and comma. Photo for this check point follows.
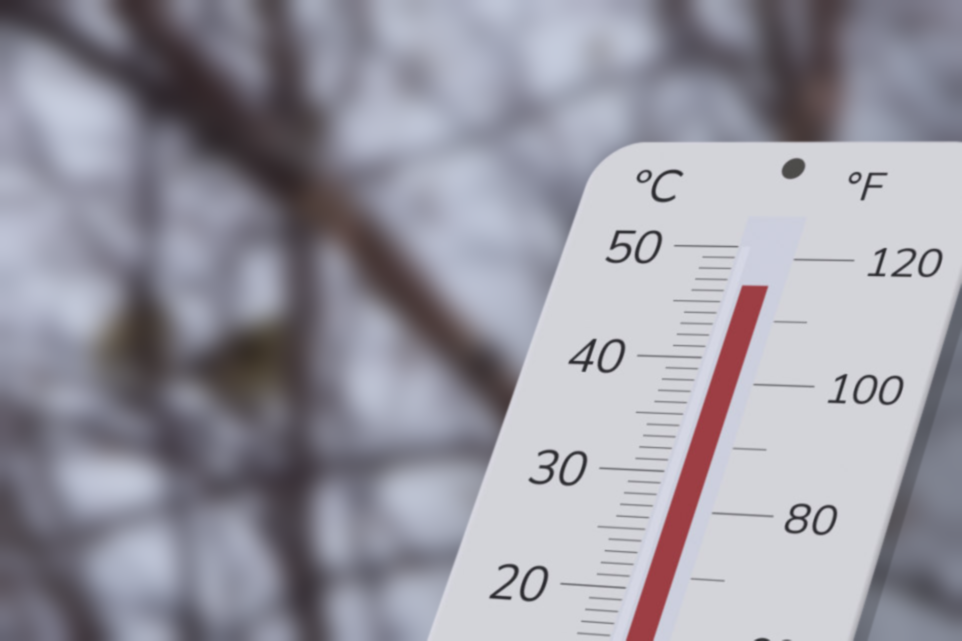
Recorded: {"value": 46.5, "unit": "°C"}
